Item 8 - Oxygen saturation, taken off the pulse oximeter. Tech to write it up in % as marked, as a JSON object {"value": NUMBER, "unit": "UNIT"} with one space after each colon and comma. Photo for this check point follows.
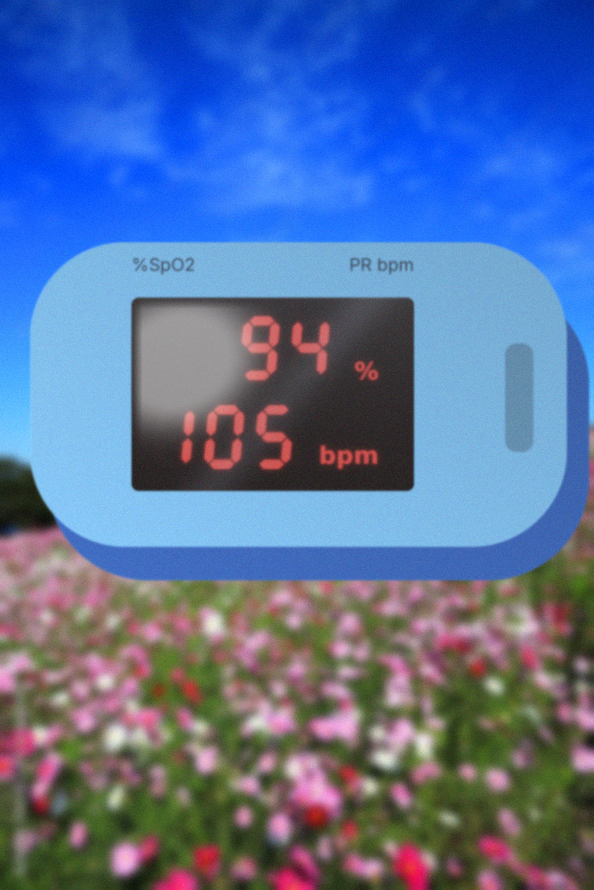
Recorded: {"value": 94, "unit": "%"}
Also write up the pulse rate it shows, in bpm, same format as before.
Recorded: {"value": 105, "unit": "bpm"}
